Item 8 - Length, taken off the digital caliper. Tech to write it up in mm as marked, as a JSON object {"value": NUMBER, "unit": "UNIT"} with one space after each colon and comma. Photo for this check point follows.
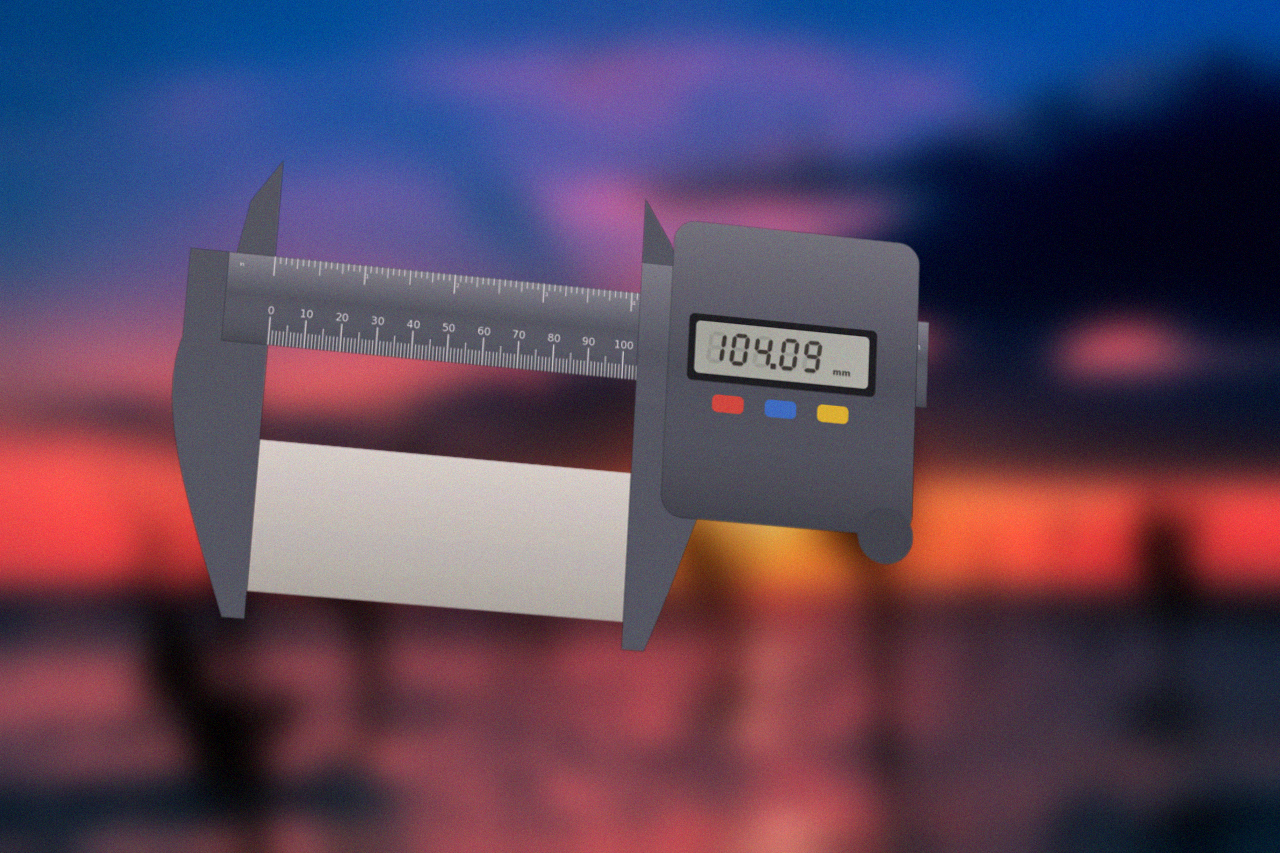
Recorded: {"value": 104.09, "unit": "mm"}
